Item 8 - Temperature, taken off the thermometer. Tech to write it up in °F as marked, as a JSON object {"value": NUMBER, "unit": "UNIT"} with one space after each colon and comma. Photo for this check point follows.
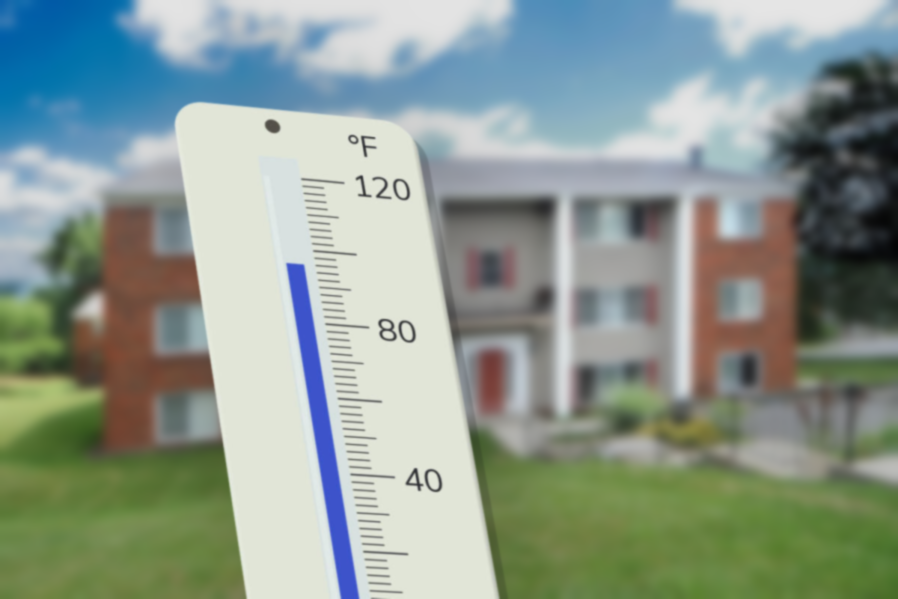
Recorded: {"value": 96, "unit": "°F"}
